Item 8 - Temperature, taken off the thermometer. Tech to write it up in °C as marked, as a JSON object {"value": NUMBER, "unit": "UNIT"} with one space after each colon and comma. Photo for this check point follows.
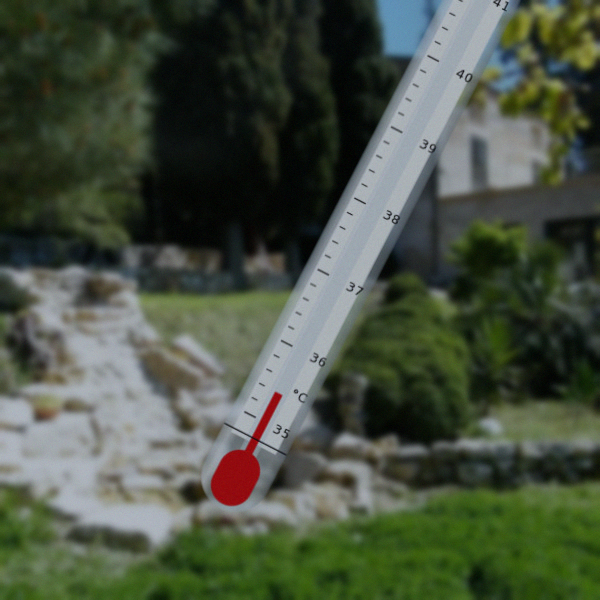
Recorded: {"value": 35.4, "unit": "°C"}
